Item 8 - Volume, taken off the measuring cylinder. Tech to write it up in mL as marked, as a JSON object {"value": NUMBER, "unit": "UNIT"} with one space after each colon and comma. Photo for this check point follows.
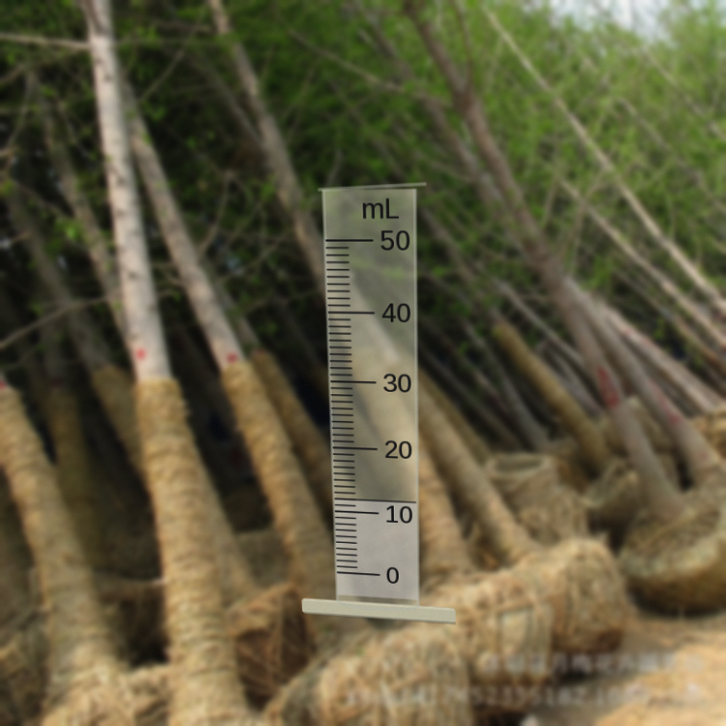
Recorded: {"value": 12, "unit": "mL"}
